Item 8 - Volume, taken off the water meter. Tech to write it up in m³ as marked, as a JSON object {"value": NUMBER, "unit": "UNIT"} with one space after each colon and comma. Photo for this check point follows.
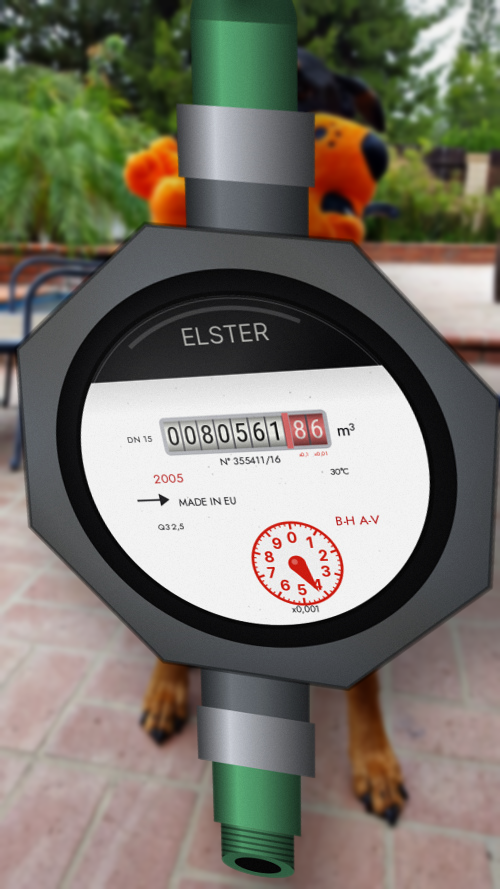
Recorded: {"value": 80561.864, "unit": "m³"}
